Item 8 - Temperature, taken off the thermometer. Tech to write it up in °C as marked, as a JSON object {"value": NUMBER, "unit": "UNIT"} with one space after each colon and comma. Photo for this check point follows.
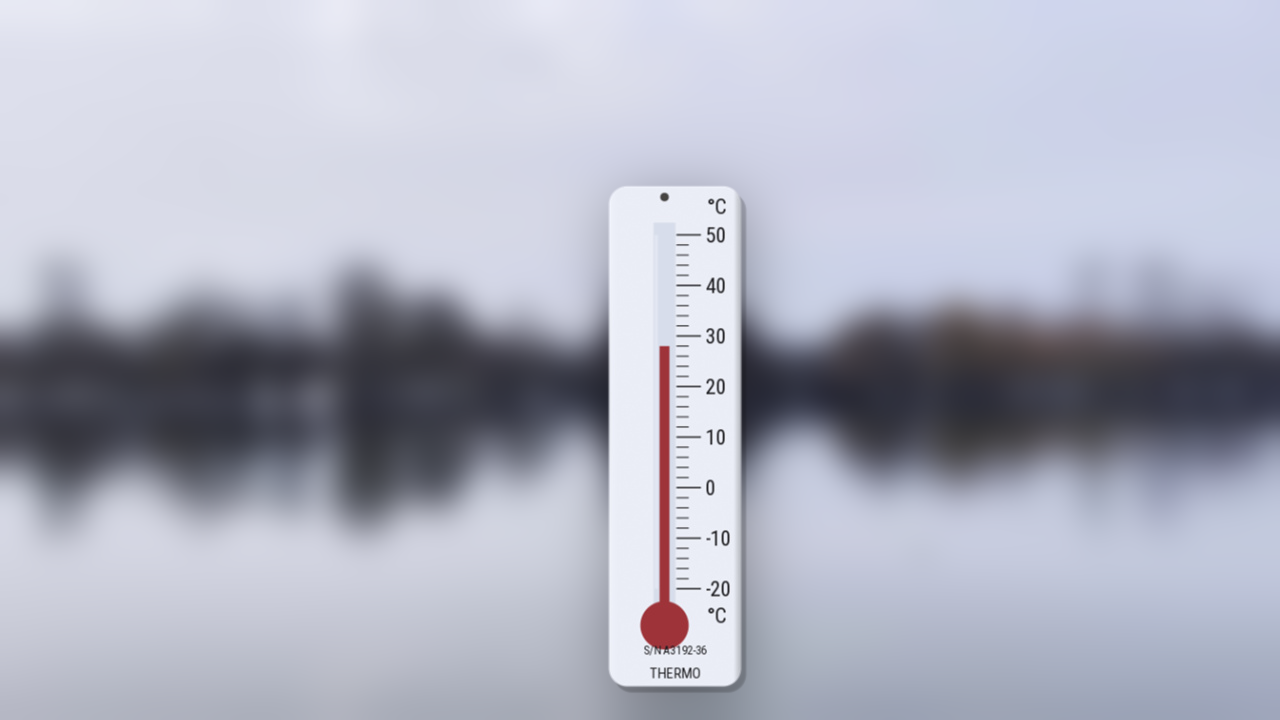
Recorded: {"value": 28, "unit": "°C"}
